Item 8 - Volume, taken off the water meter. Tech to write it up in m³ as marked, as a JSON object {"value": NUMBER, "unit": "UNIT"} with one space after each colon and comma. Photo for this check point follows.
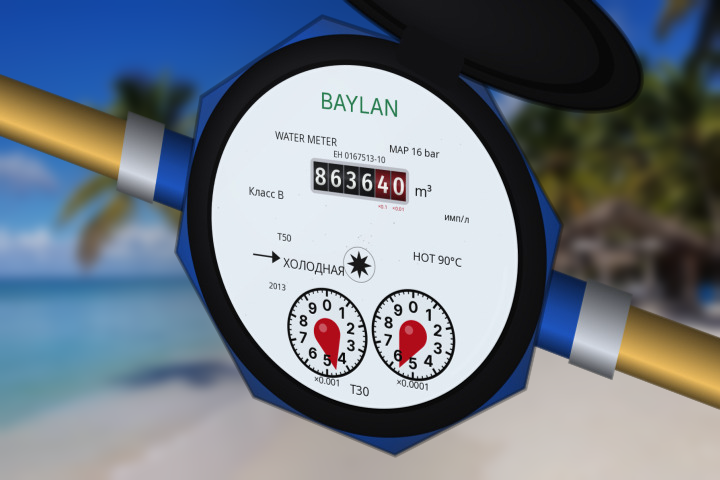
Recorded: {"value": 8636.4045, "unit": "m³"}
